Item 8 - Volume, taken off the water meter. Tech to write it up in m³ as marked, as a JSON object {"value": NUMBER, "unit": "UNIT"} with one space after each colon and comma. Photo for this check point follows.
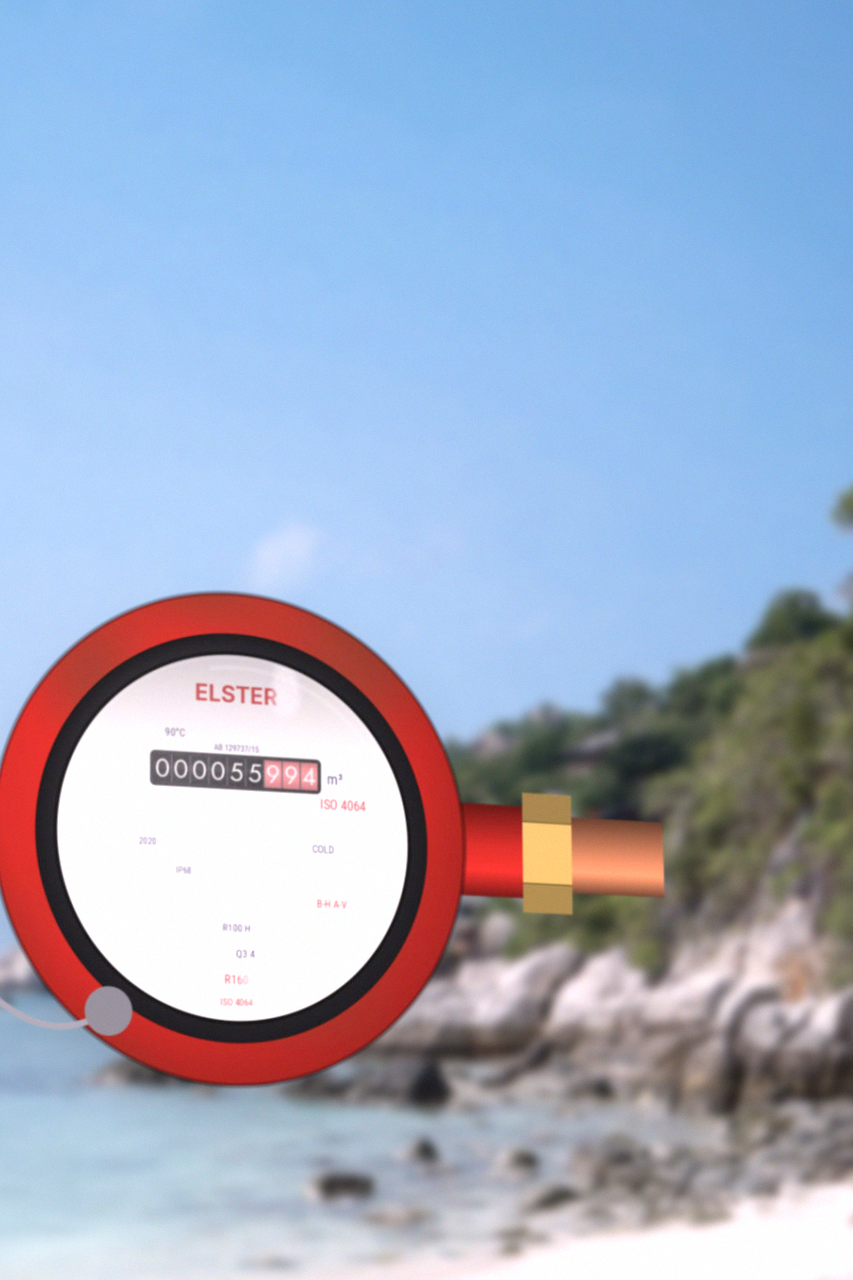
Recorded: {"value": 55.994, "unit": "m³"}
